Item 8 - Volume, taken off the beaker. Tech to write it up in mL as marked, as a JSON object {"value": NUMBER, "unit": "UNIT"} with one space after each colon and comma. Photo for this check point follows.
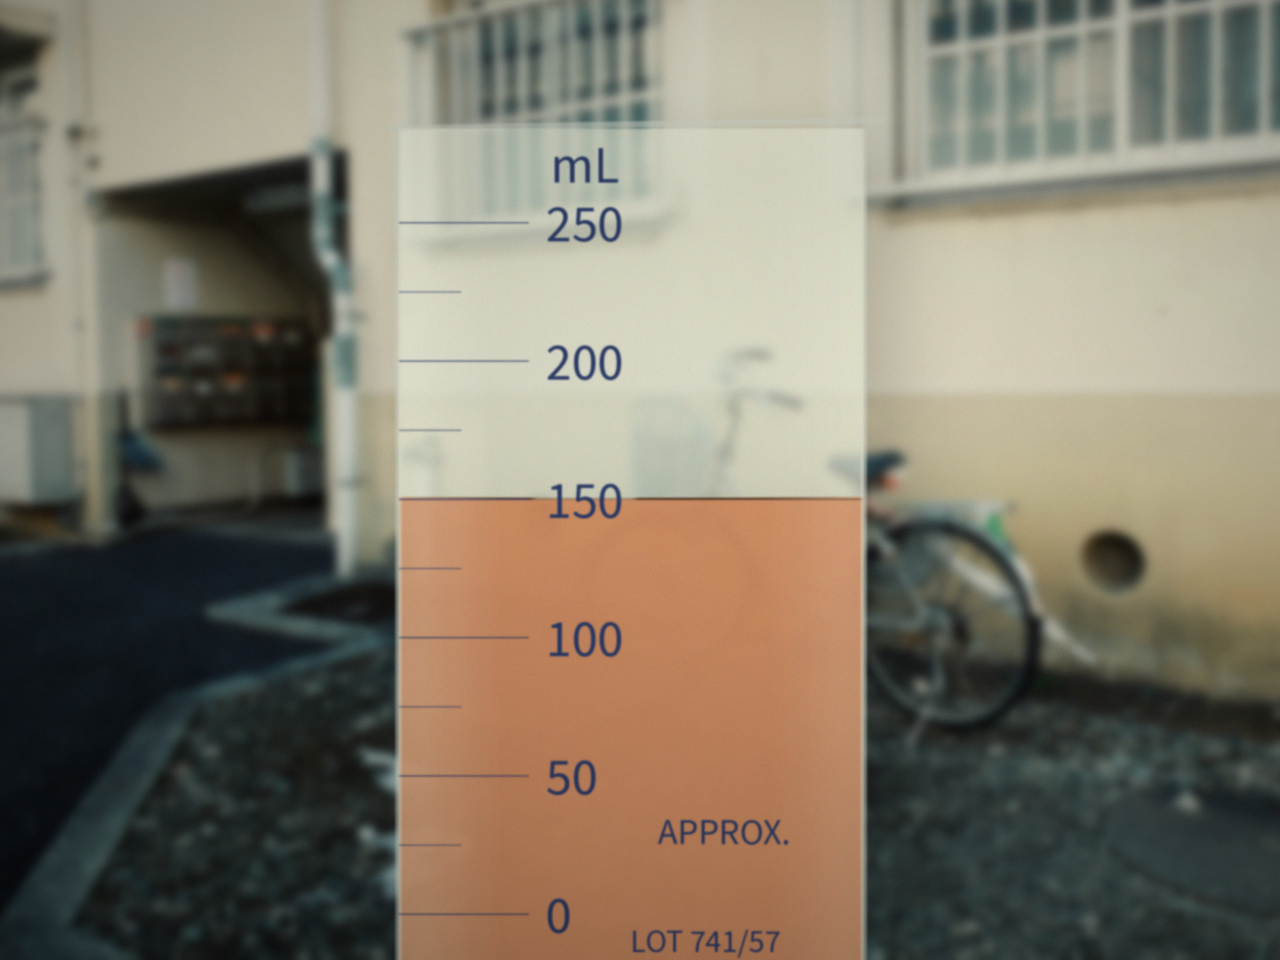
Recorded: {"value": 150, "unit": "mL"}
